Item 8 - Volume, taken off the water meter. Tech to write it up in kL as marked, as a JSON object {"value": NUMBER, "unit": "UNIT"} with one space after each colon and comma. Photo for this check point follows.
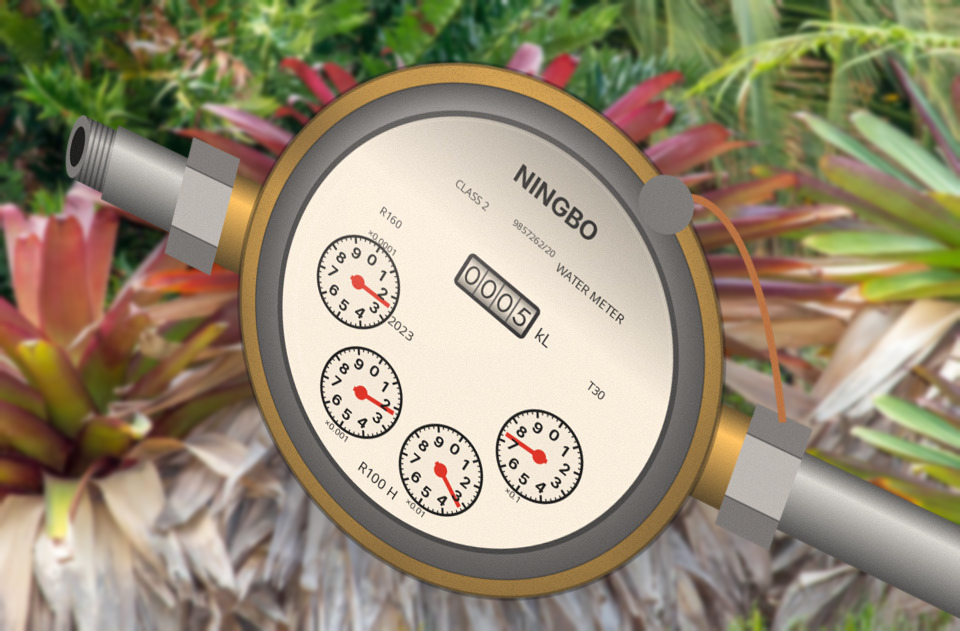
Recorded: {"value": 5.7322, "unit": "kL"}
